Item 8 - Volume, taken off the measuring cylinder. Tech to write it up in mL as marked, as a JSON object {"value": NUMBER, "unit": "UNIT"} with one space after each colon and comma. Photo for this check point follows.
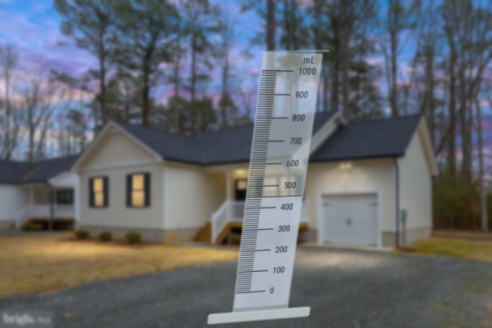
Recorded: {"value": 450, "unit": "mL"}
